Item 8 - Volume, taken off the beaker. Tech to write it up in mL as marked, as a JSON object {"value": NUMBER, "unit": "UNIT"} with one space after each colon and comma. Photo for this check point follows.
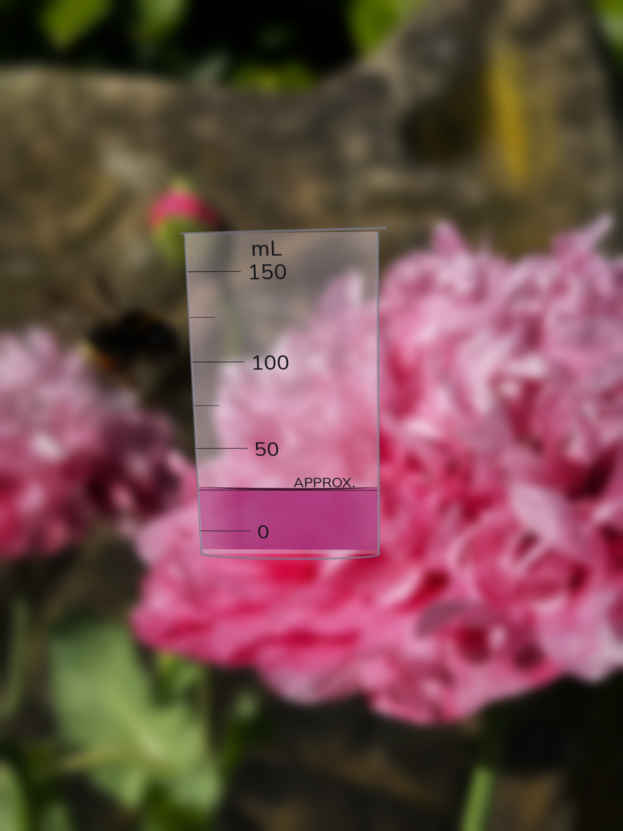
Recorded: {"value": 25, "unit": "mL"}
